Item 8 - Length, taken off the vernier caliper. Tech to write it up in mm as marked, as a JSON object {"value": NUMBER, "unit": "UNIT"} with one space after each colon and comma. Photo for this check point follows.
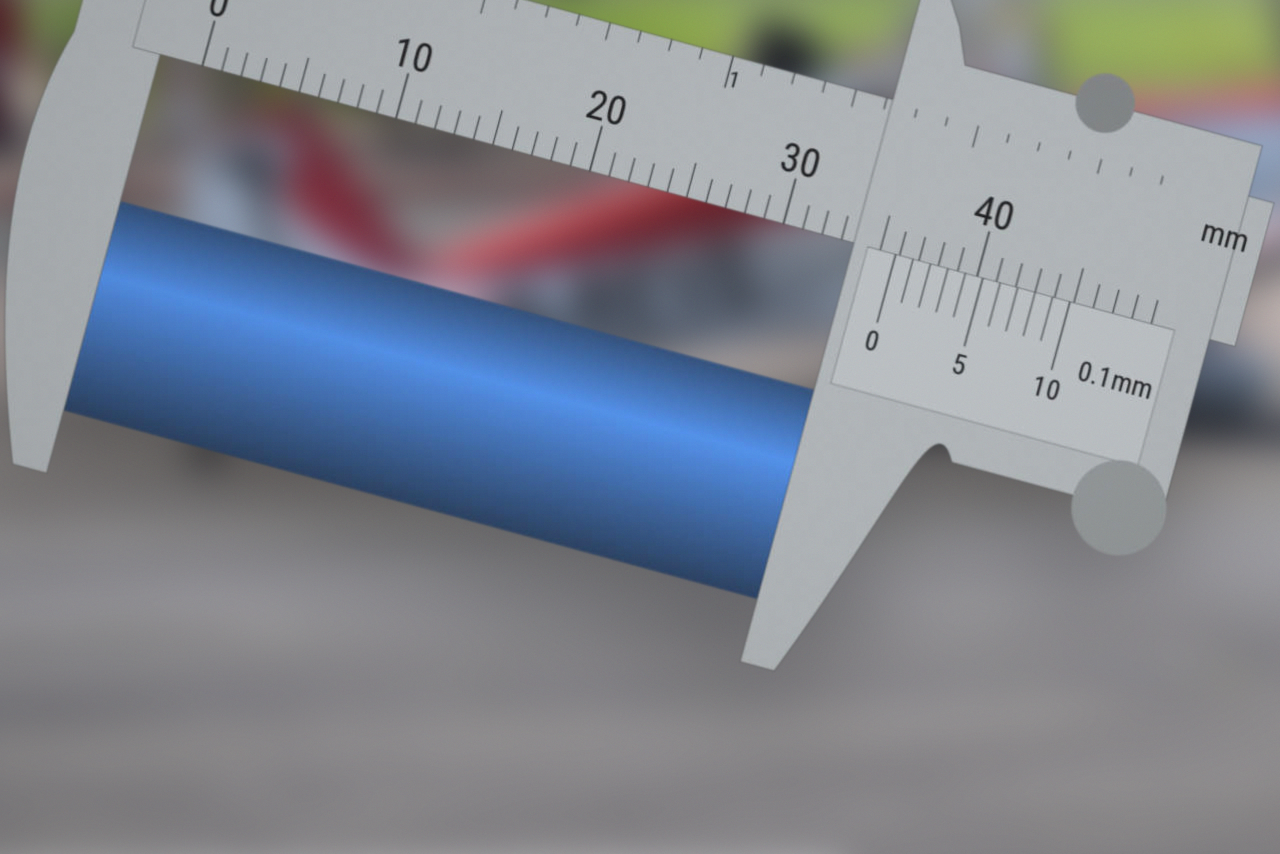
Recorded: {"value": 35.8, "unit": "mm"}
